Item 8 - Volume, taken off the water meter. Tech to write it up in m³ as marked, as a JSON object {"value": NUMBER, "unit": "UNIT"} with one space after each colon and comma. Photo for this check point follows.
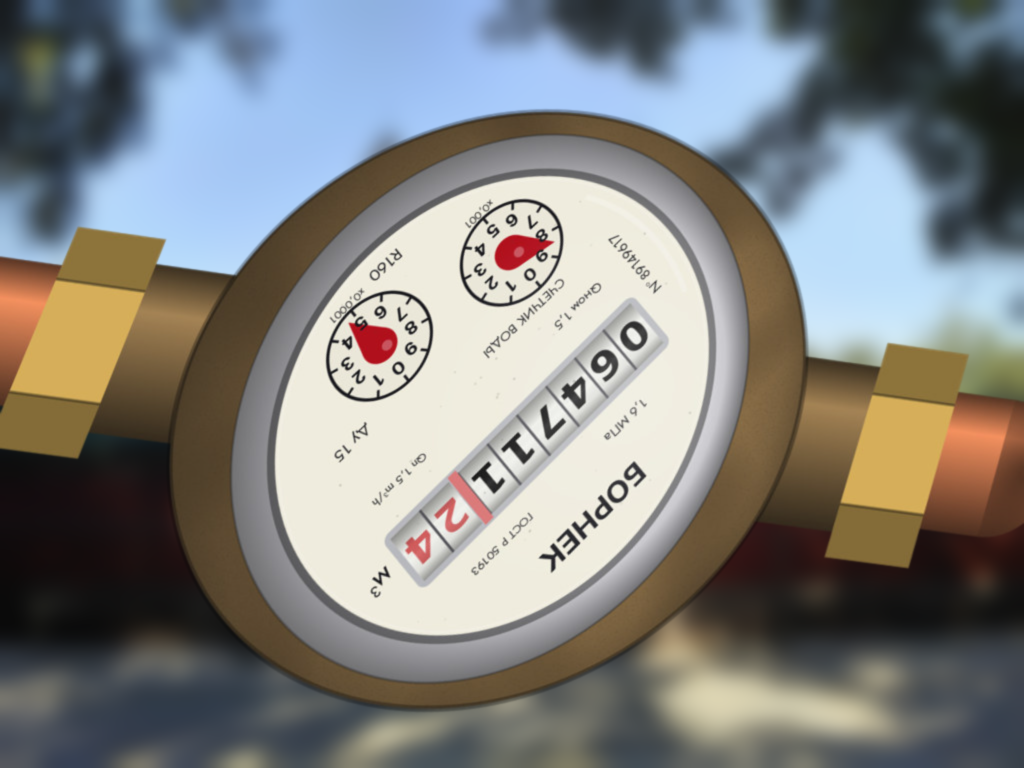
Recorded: {"value": 64711.2484, "unit": "m³"}
